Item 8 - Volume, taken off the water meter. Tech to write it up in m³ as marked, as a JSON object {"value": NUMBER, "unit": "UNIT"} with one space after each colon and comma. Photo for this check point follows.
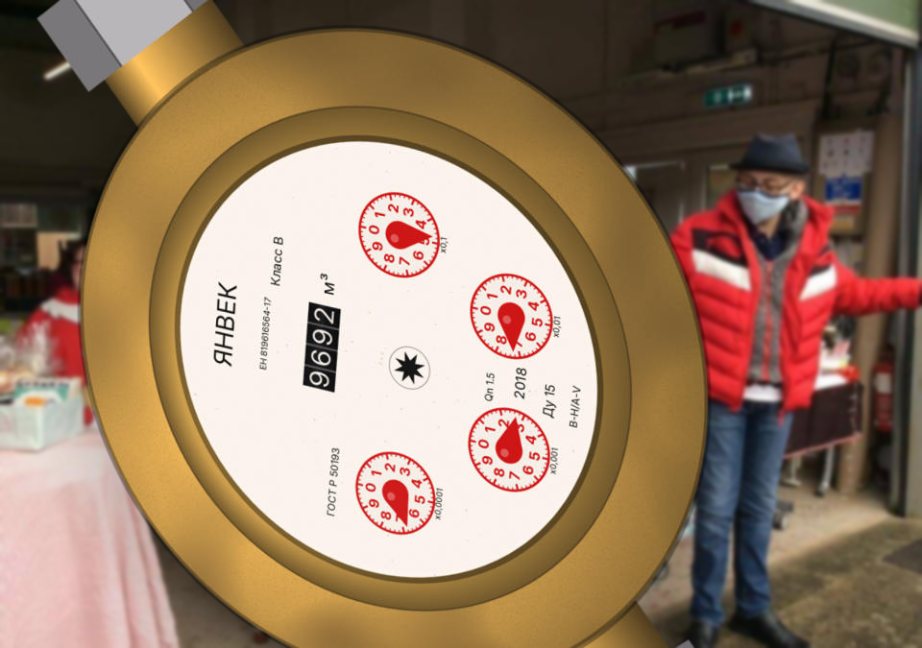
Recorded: {"value": 9692.4726, "unit": "m³"}
